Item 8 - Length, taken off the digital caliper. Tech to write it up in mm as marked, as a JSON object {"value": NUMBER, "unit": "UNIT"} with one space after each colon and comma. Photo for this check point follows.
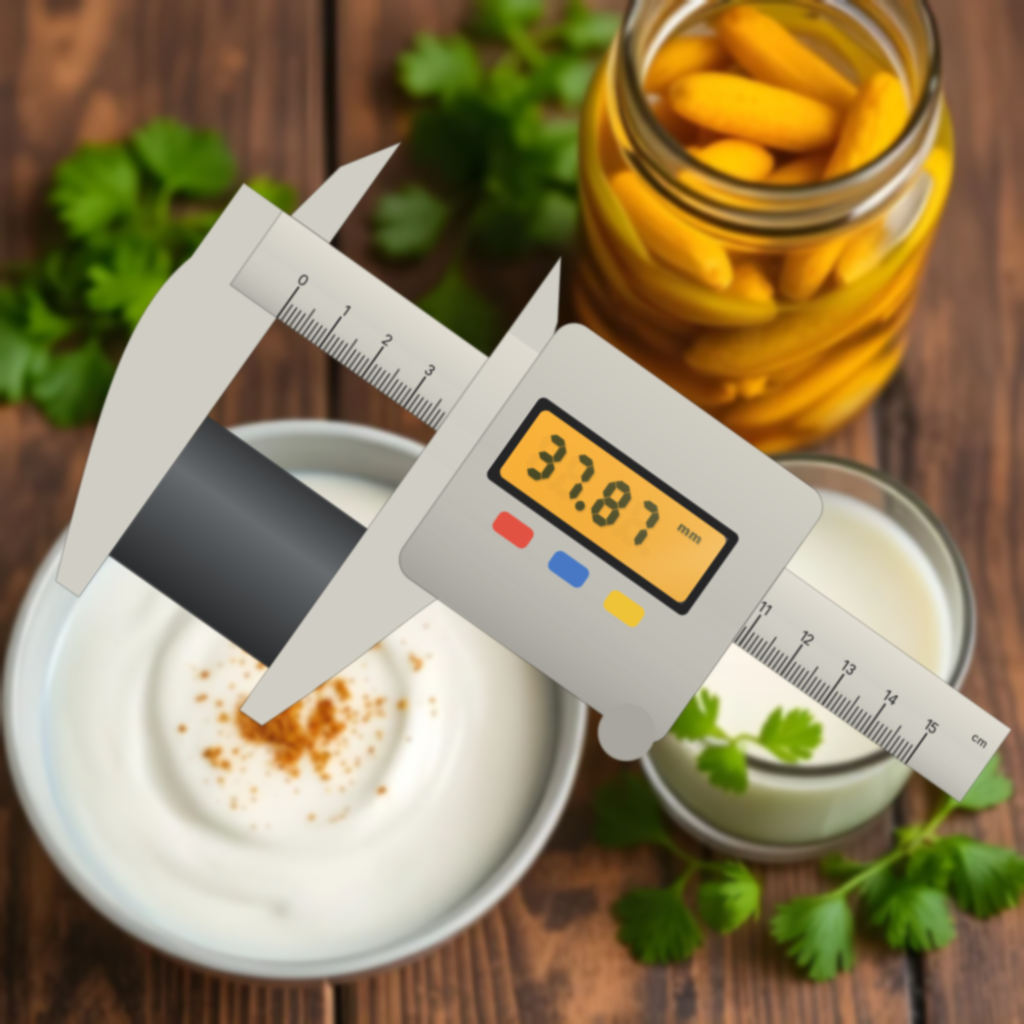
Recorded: {"value": 37.87, "unit": "mm"}
